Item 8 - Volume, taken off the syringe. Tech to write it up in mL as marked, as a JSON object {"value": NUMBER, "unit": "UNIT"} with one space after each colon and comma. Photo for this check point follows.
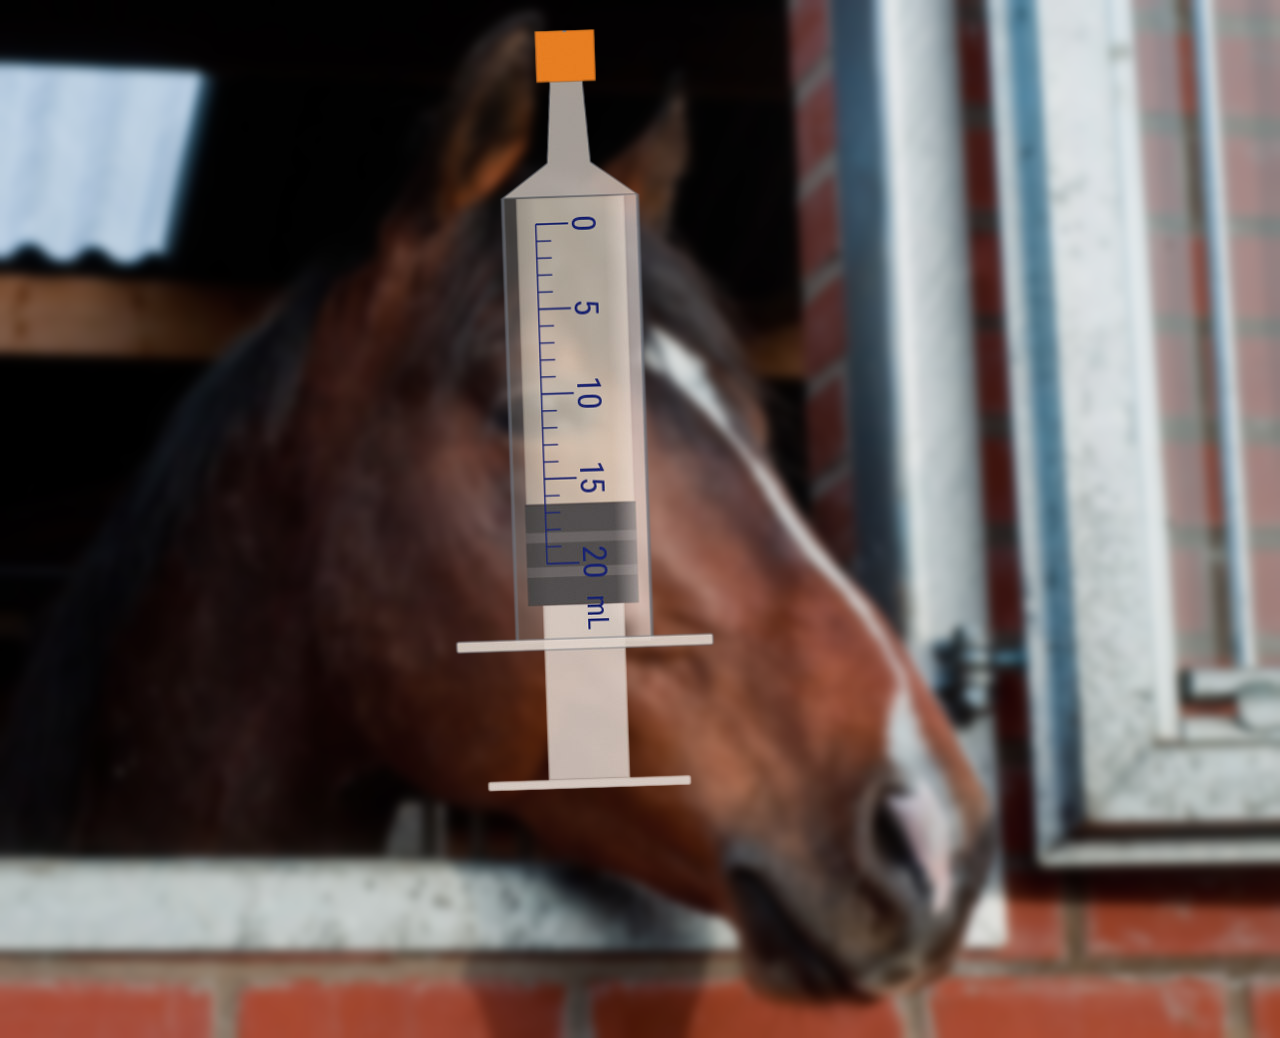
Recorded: {"value": 16.5, "unit": "mL"}
